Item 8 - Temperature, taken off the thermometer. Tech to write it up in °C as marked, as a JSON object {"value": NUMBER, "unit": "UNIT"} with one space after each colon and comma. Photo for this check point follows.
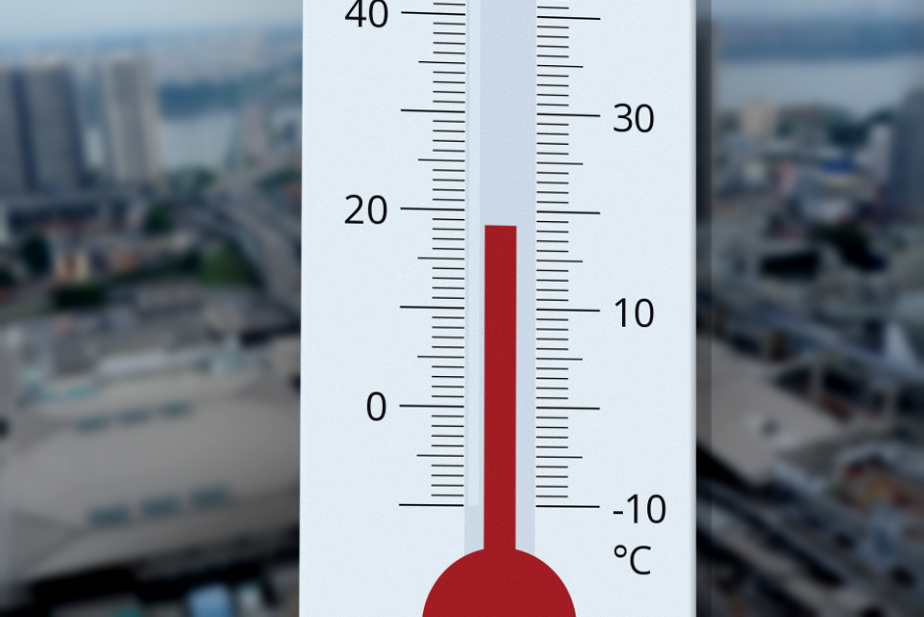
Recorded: {"value": 18.5, "unit": "°C"}
